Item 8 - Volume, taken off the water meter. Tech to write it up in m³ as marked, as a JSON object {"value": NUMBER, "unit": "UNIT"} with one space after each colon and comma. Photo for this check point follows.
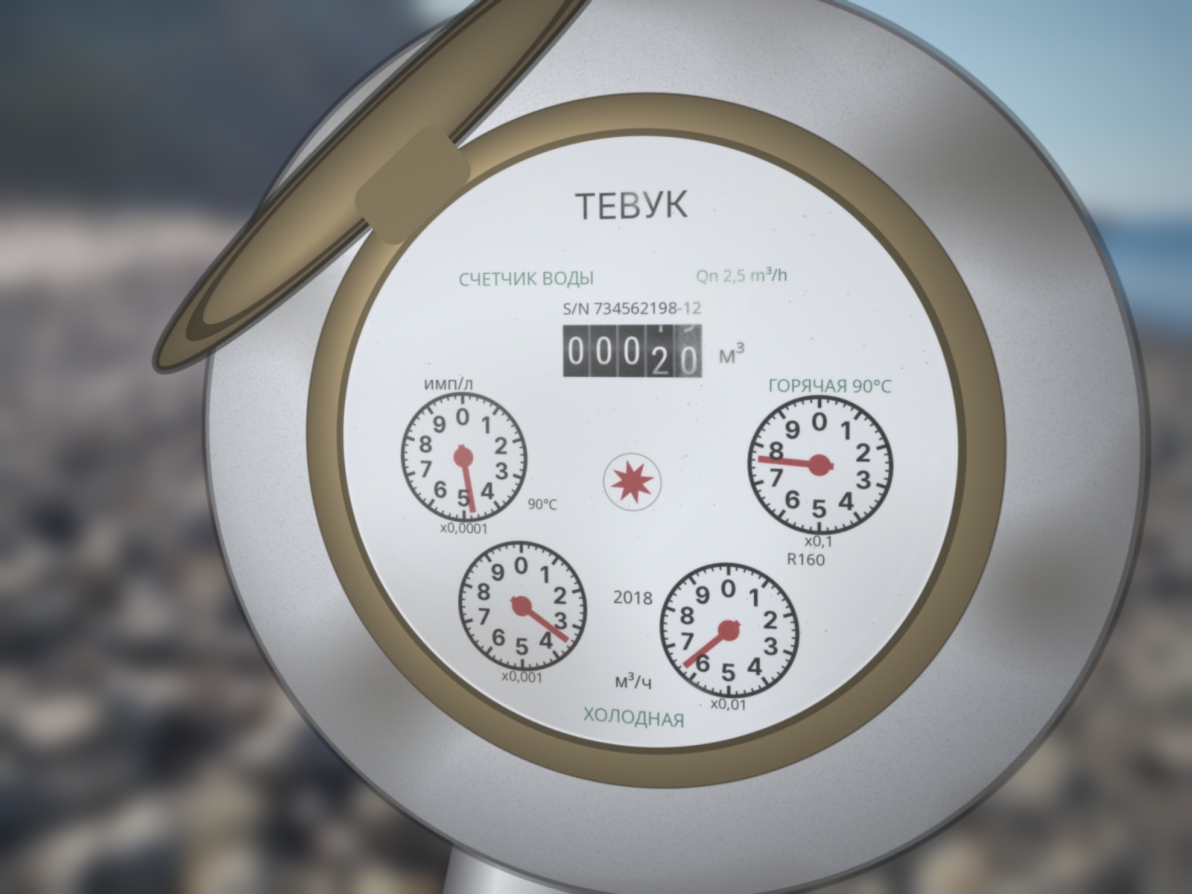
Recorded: {"value": 19.7634, "unit": "m³"}
